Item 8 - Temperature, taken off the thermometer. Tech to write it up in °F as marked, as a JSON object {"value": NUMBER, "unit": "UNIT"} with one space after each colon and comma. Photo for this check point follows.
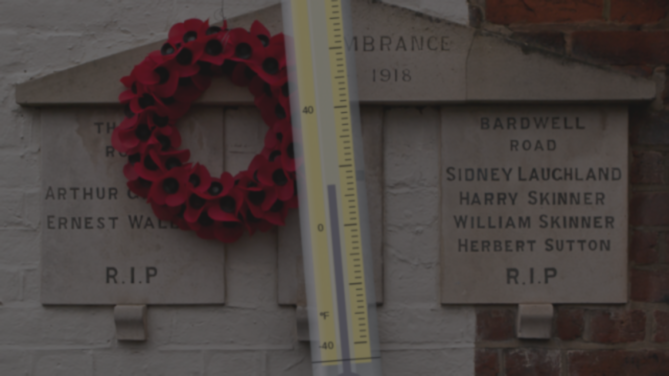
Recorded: {"value": 14, "unit": "°F"}
